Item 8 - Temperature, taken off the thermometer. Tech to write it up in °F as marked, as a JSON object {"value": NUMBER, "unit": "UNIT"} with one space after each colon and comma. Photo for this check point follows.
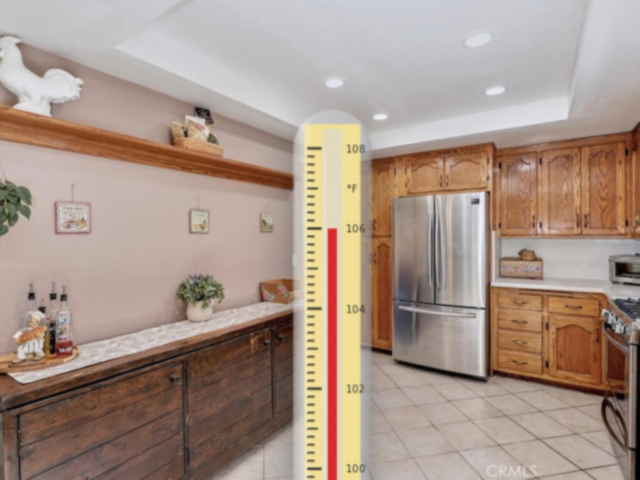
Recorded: {"value": 106, "unit": "°F"}
